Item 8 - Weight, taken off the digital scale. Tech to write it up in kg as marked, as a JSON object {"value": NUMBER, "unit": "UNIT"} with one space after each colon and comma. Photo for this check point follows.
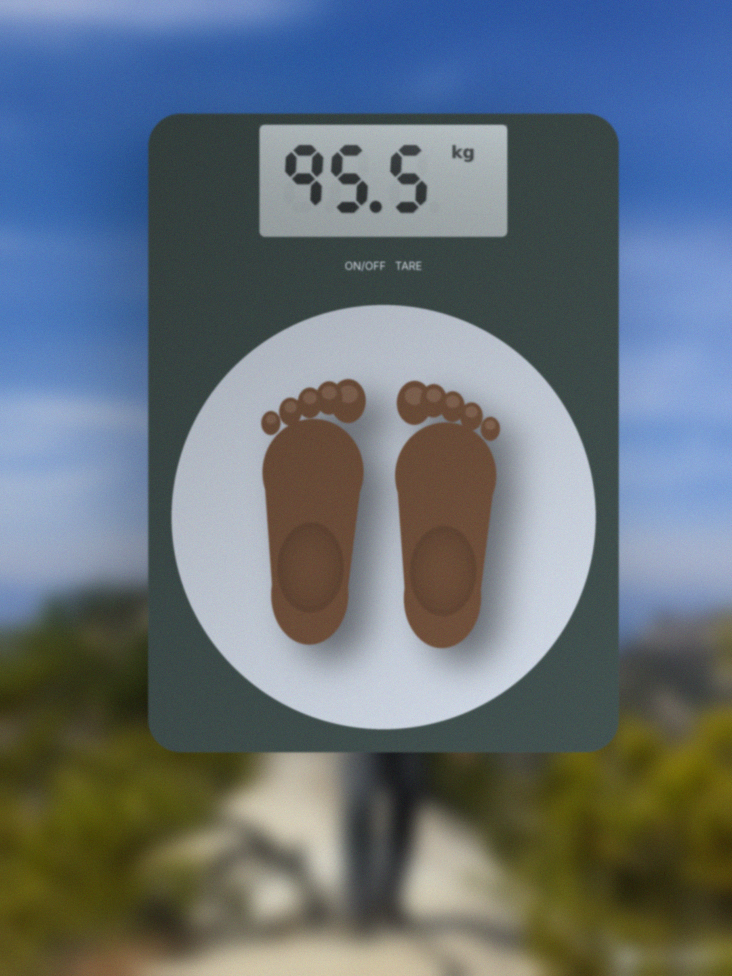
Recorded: {"value": 95.5, "unit": "kg"}
